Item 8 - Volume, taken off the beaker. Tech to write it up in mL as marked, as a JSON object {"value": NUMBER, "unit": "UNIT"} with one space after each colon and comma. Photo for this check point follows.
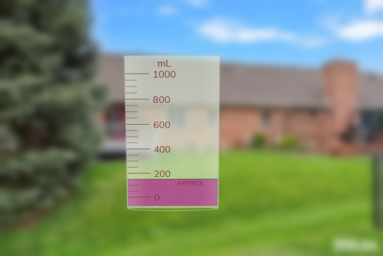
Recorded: {"value": 150, "unit": "mL"}
